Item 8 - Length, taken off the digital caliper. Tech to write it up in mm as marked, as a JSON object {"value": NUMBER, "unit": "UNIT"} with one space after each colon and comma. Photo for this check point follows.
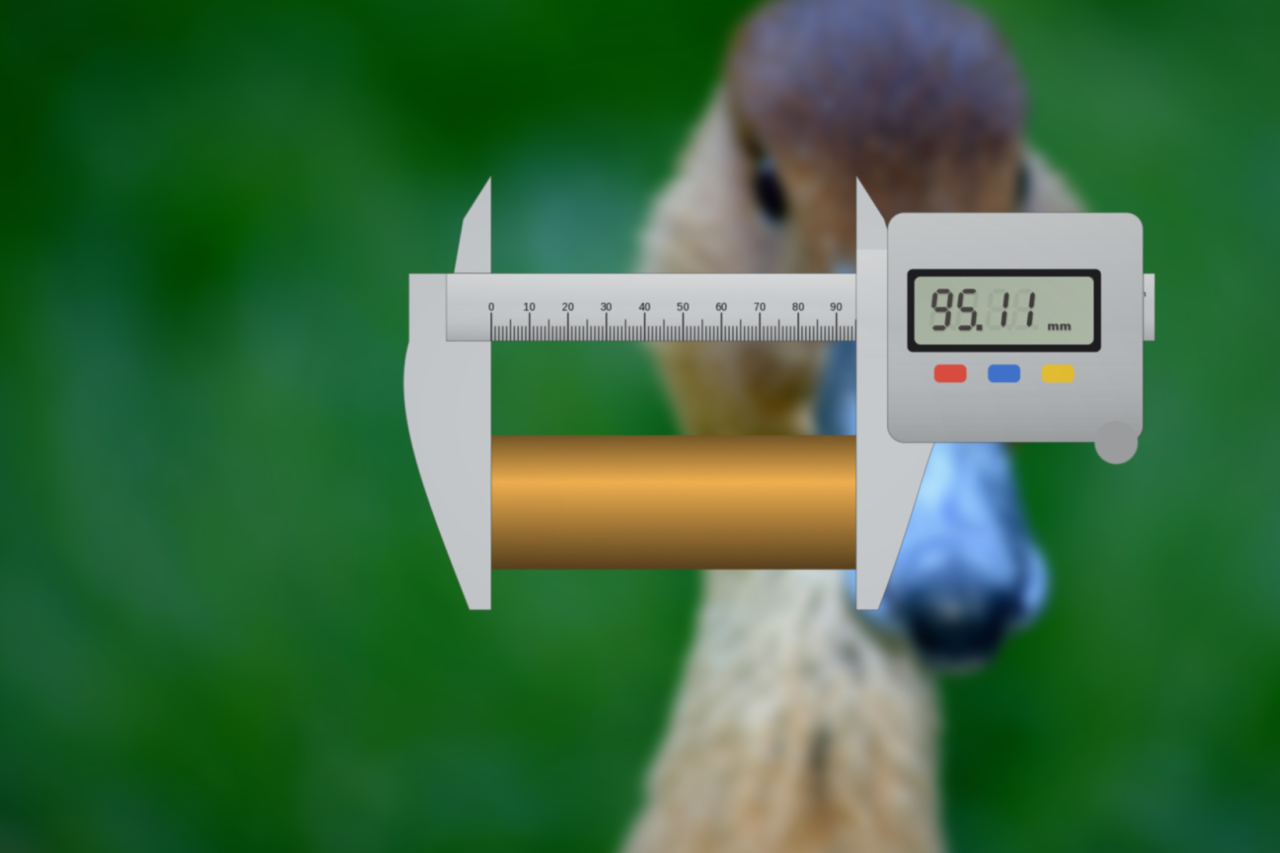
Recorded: {"value": 95.11, "unit": "mm"}
